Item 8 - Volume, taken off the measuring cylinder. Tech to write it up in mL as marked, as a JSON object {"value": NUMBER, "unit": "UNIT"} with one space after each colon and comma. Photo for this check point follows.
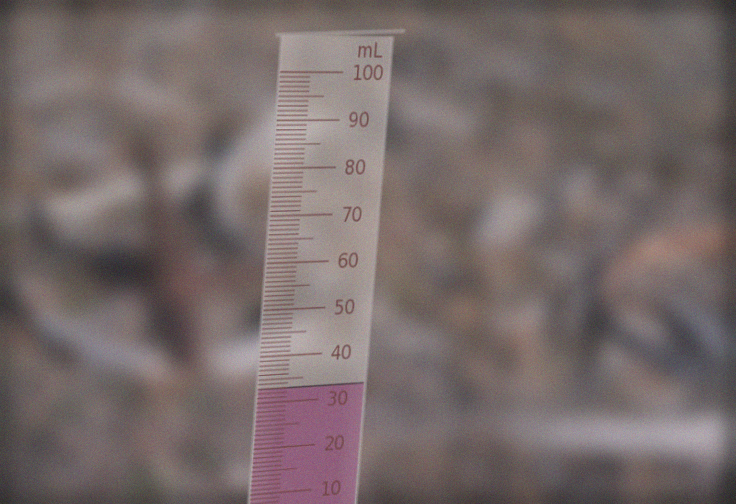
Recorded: {"value": 33, "unit": "mL"}
